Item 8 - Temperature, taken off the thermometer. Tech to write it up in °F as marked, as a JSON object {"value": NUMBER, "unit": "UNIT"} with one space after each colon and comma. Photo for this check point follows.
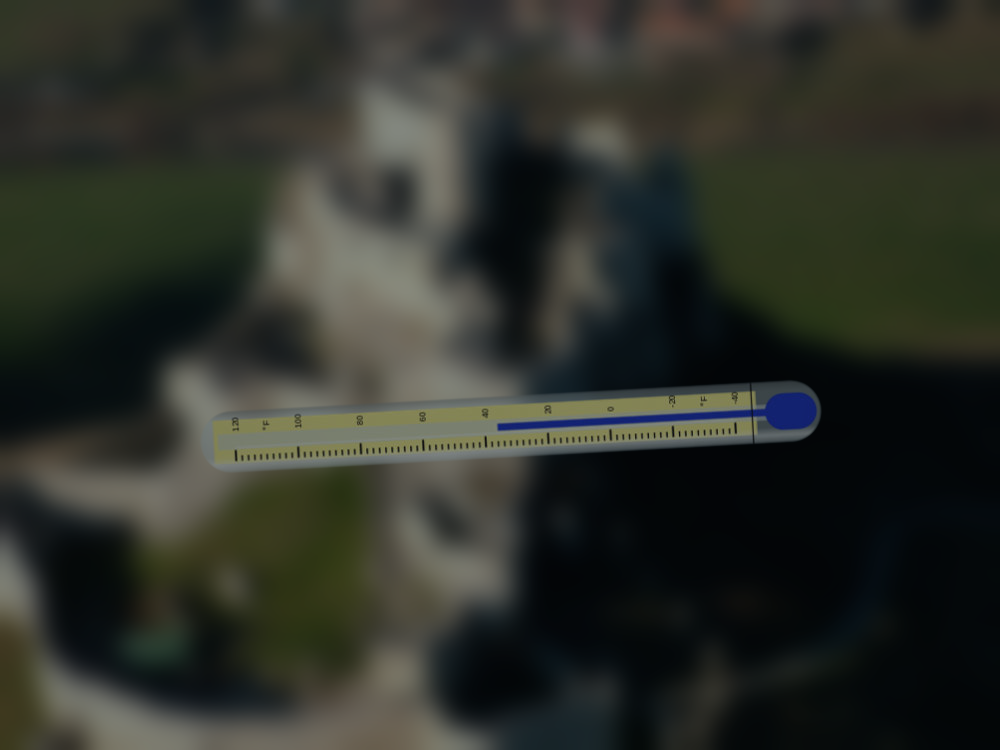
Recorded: {"value": 36, "unit": "°F"}
